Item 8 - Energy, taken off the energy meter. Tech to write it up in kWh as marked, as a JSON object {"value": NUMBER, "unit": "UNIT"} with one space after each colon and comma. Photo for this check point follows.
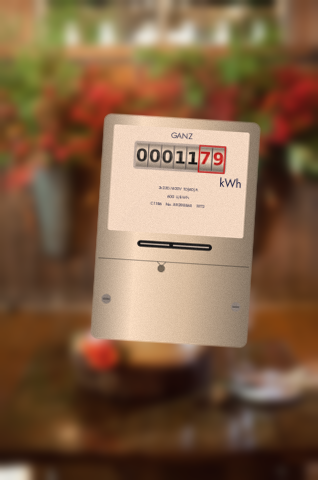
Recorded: {"value": 11.79, "unit": "kWh"}
